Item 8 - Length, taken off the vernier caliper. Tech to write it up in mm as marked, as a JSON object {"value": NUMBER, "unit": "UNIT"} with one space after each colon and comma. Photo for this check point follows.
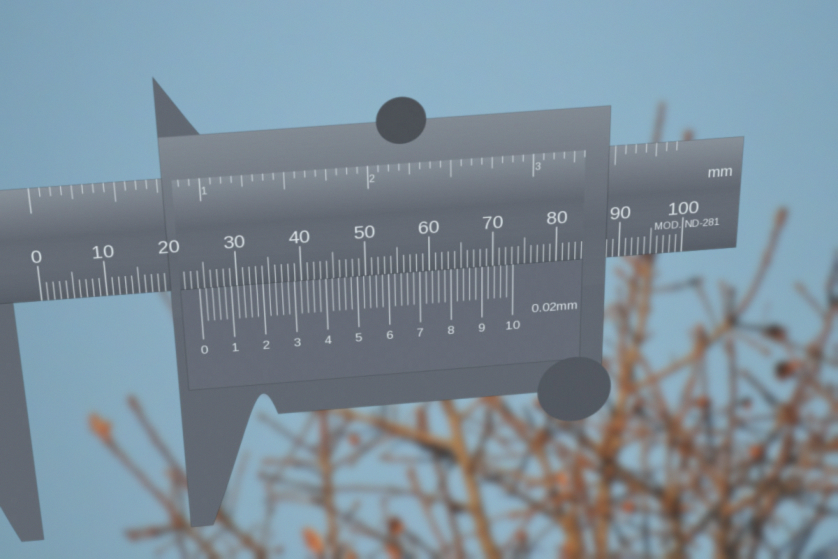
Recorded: {"value": 24.2, "unit": "mm"}
